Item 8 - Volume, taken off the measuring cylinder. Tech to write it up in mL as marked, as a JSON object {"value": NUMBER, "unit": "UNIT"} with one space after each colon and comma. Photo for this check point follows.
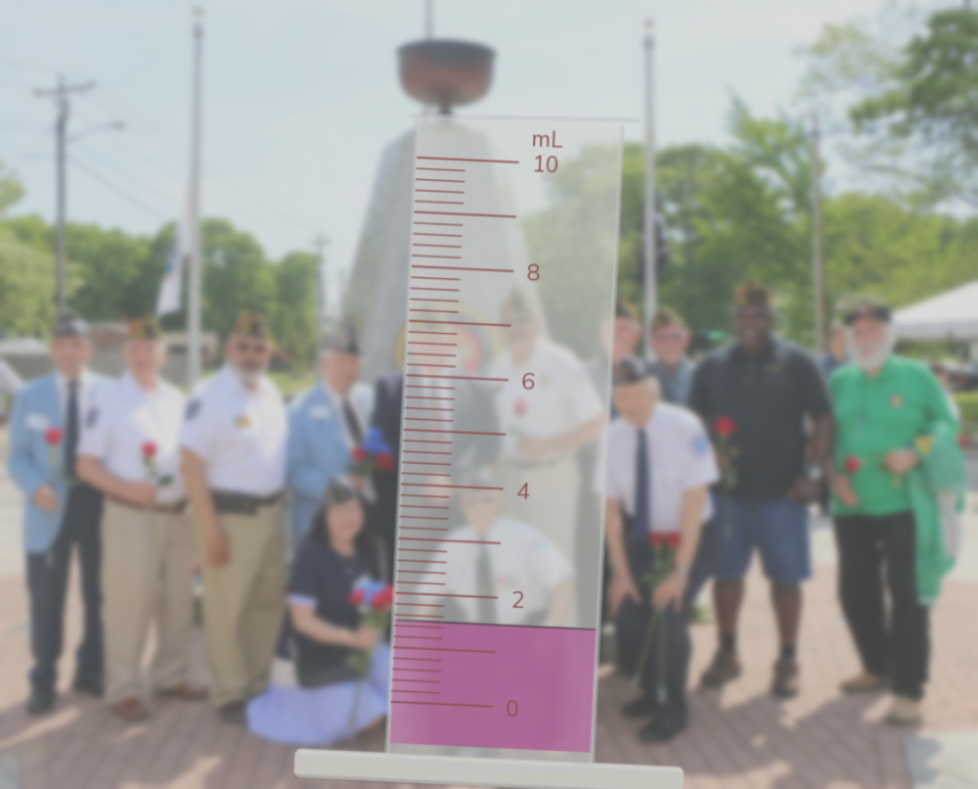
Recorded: {"value": 1.5, "unit": "mL"}
